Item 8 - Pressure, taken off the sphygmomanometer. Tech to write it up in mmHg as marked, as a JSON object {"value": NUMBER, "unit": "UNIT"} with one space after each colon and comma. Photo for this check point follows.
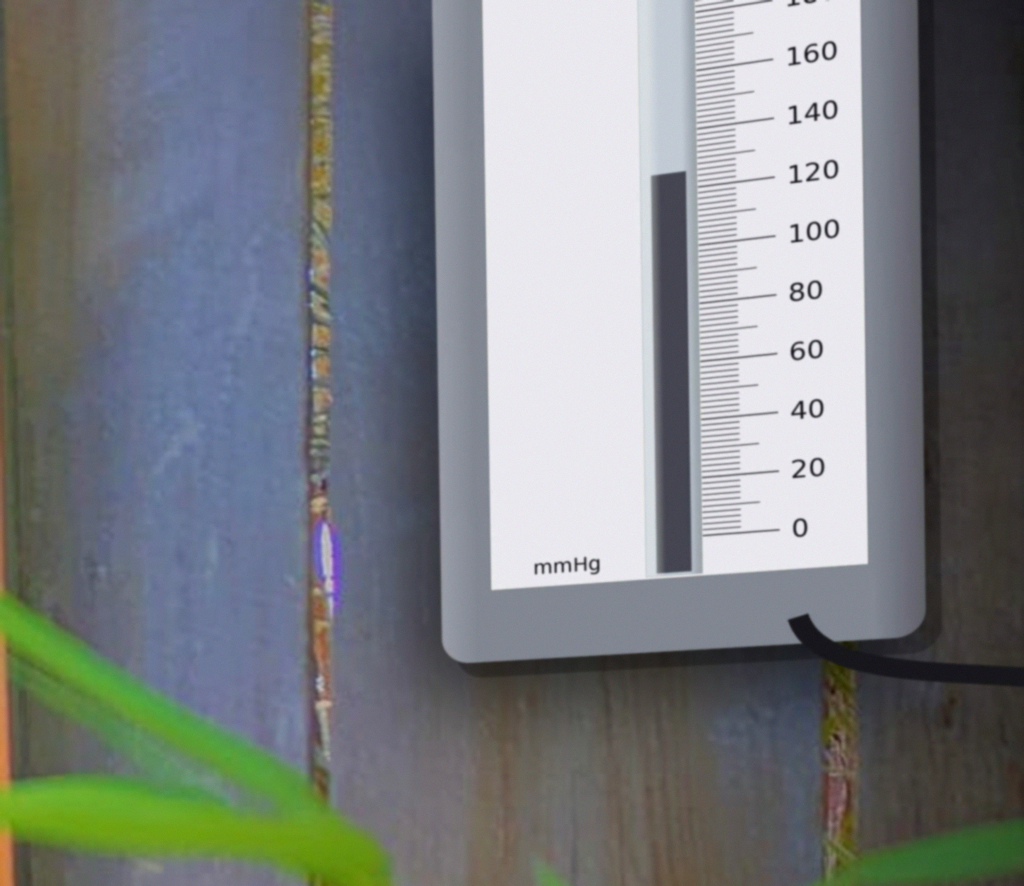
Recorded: {"value": 126, "unit": "mmHg"}
